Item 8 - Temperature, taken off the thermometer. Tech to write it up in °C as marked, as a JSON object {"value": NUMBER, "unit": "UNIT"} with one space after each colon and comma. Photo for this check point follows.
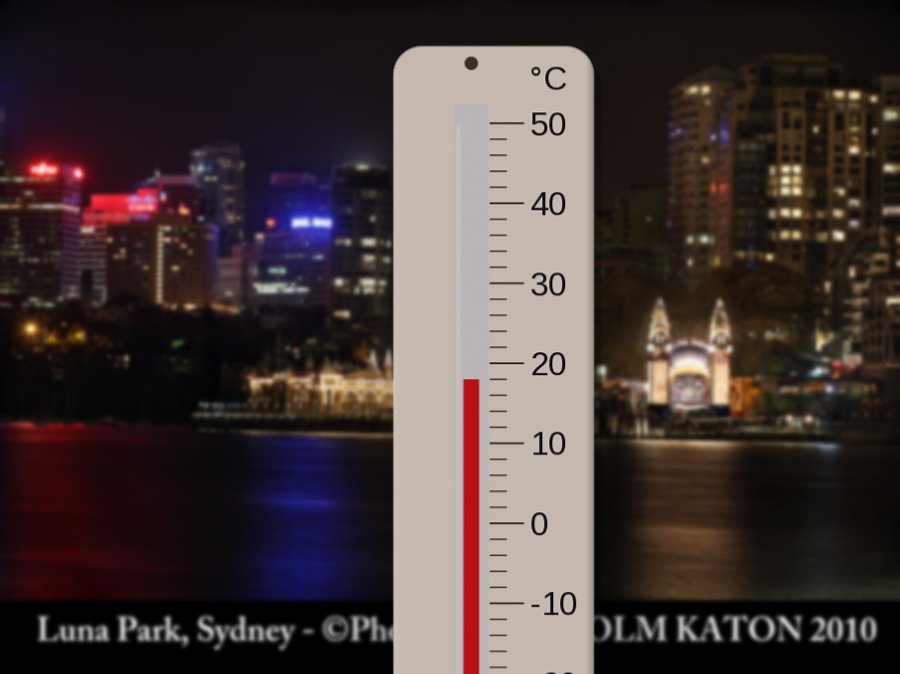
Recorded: {"value": 18, "unit": "°C"}
